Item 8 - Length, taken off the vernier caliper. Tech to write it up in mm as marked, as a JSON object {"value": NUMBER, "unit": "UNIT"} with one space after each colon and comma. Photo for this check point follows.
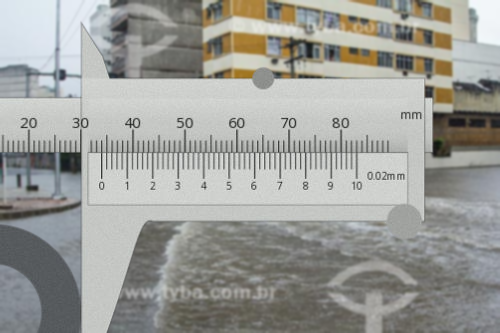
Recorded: {"value": 34.0, "unit": "mm"}
